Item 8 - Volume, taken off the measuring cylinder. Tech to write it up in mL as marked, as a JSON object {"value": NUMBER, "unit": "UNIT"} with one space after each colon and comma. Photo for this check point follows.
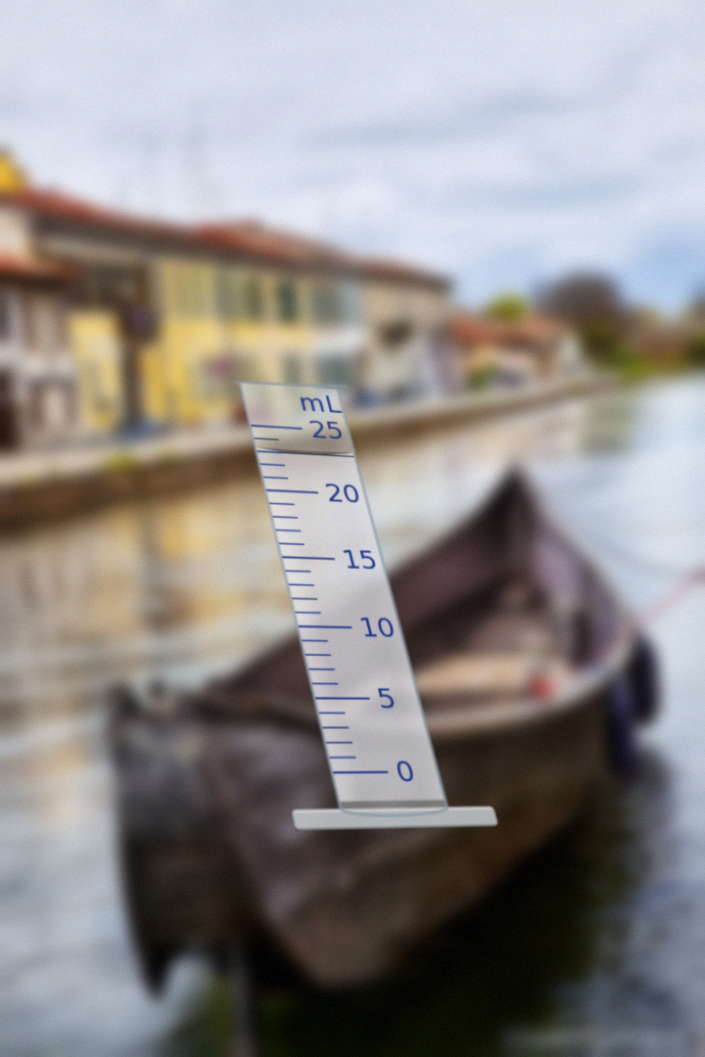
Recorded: {"value": 23, "unit": "mL"}
